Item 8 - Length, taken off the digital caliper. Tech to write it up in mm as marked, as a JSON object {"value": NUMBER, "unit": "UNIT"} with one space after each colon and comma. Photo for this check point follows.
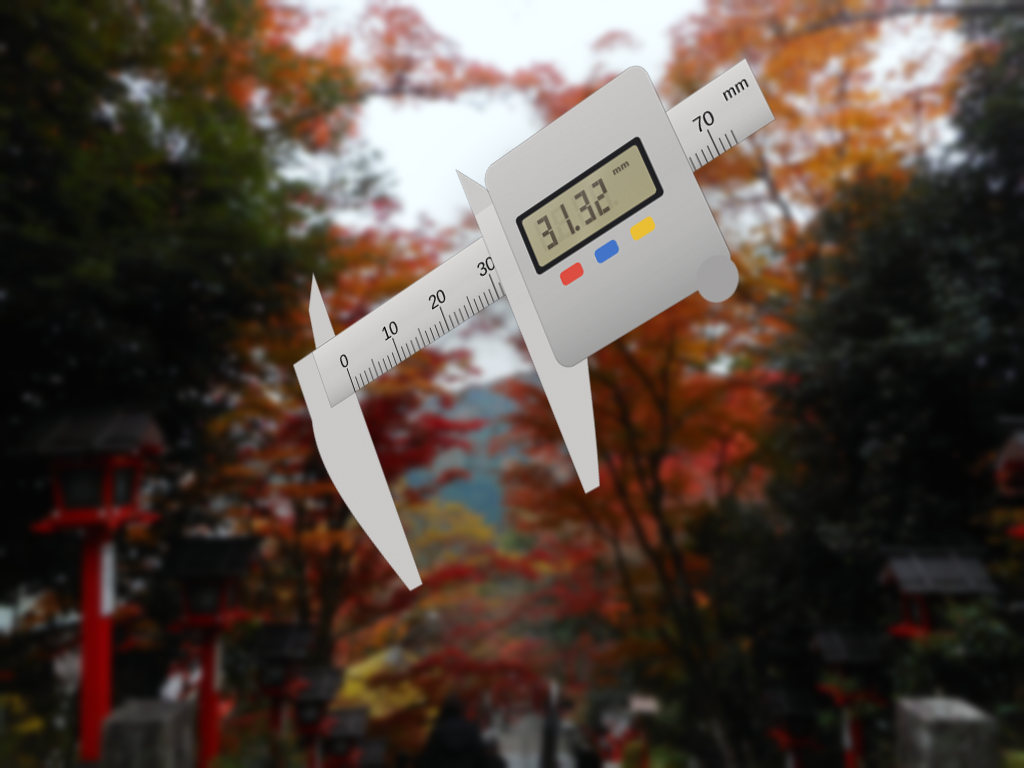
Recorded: {"value": 31.32, "unit": "mm"}
